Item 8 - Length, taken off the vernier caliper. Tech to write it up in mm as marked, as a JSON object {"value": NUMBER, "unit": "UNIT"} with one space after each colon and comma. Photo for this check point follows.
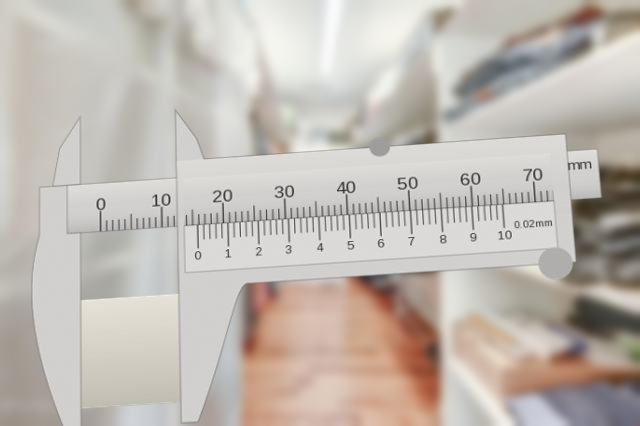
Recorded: {"value": 15.8, "unit": "mm"}
